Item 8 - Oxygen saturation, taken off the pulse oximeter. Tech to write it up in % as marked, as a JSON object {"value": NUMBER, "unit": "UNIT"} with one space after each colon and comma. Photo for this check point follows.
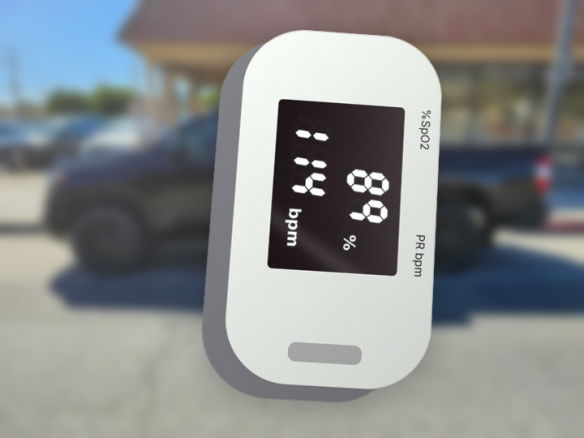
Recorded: {"value": 89, "unit": "%"}
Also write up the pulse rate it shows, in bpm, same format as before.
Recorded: {"value": 114, "unit": "bpm"}
